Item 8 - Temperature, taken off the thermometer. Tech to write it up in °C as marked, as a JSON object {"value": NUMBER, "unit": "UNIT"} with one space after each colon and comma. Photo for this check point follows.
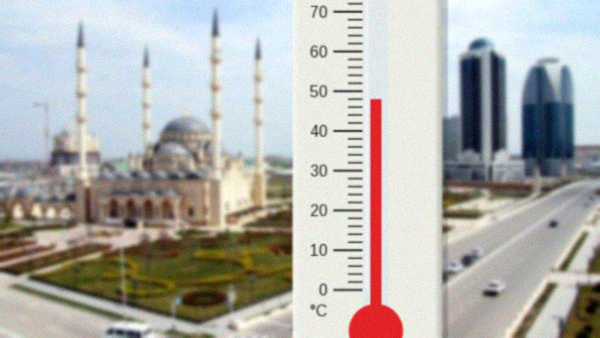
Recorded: {"value": 48, "unit": "°C"}
